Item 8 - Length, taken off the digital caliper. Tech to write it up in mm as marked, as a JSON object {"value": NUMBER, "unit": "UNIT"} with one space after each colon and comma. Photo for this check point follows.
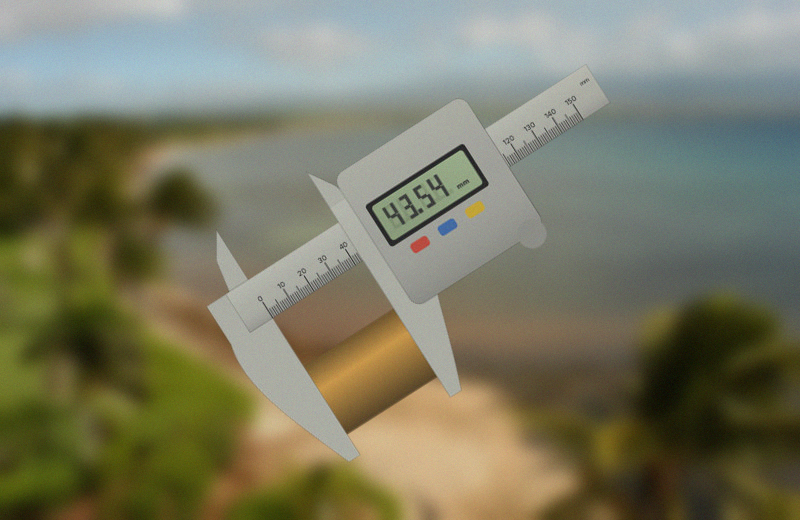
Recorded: {"value": 43.54, "unit": "mm"}
